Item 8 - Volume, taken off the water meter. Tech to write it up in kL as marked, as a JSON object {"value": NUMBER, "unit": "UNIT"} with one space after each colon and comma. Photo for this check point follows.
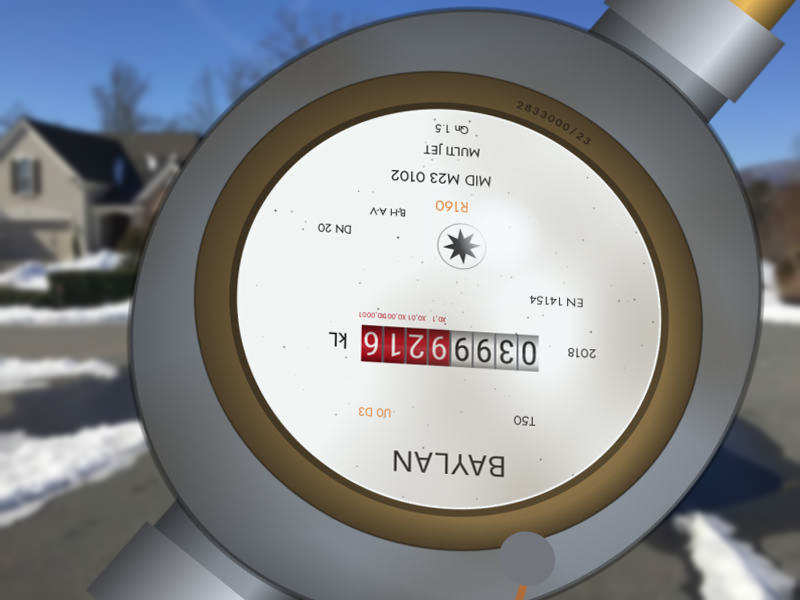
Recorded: {"value": 399.9216, "unit": "kL"}
